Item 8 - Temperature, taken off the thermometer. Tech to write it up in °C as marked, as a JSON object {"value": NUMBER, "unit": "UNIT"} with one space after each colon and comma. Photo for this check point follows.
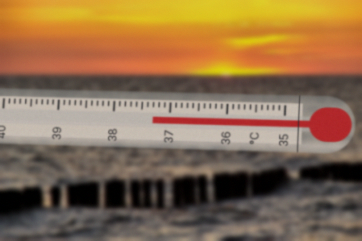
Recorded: {"value": 37.3, "unit": "°C"}
